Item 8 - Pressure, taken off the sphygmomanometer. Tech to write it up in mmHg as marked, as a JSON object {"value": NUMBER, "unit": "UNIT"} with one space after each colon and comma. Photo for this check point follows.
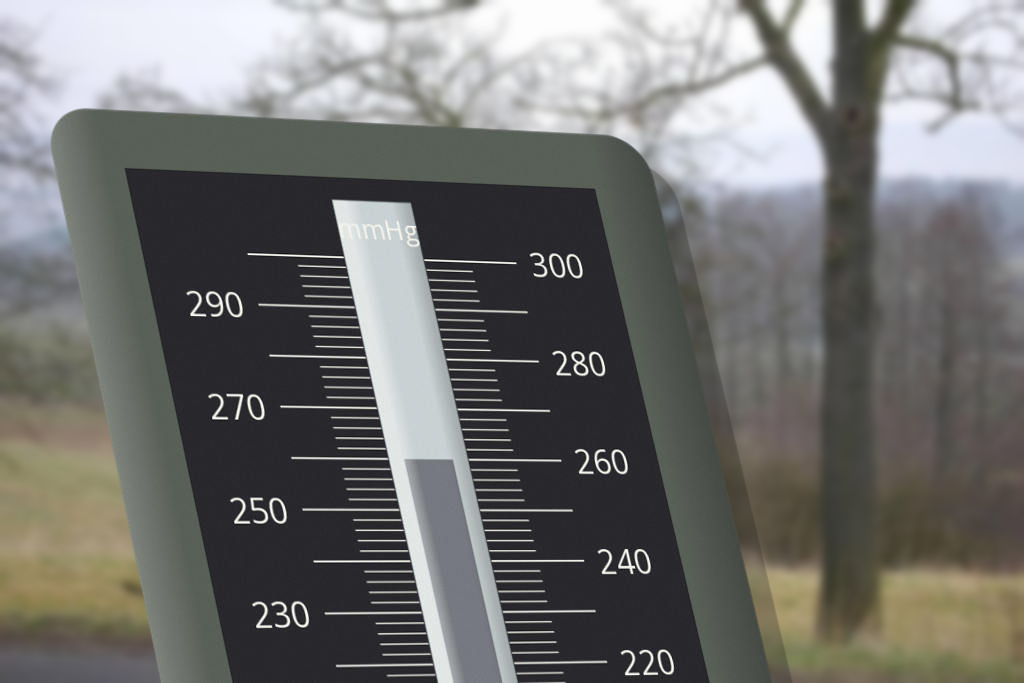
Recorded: {"value": 260, "unit": "mmHg"}
